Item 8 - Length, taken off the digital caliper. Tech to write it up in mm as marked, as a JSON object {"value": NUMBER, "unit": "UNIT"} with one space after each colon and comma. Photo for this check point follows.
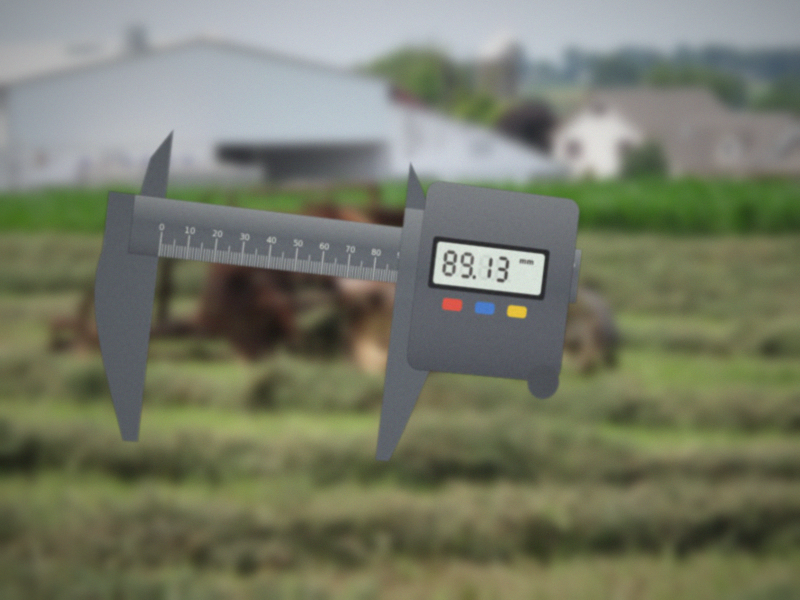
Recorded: {"value": 89.13, "unit": "mm"}
